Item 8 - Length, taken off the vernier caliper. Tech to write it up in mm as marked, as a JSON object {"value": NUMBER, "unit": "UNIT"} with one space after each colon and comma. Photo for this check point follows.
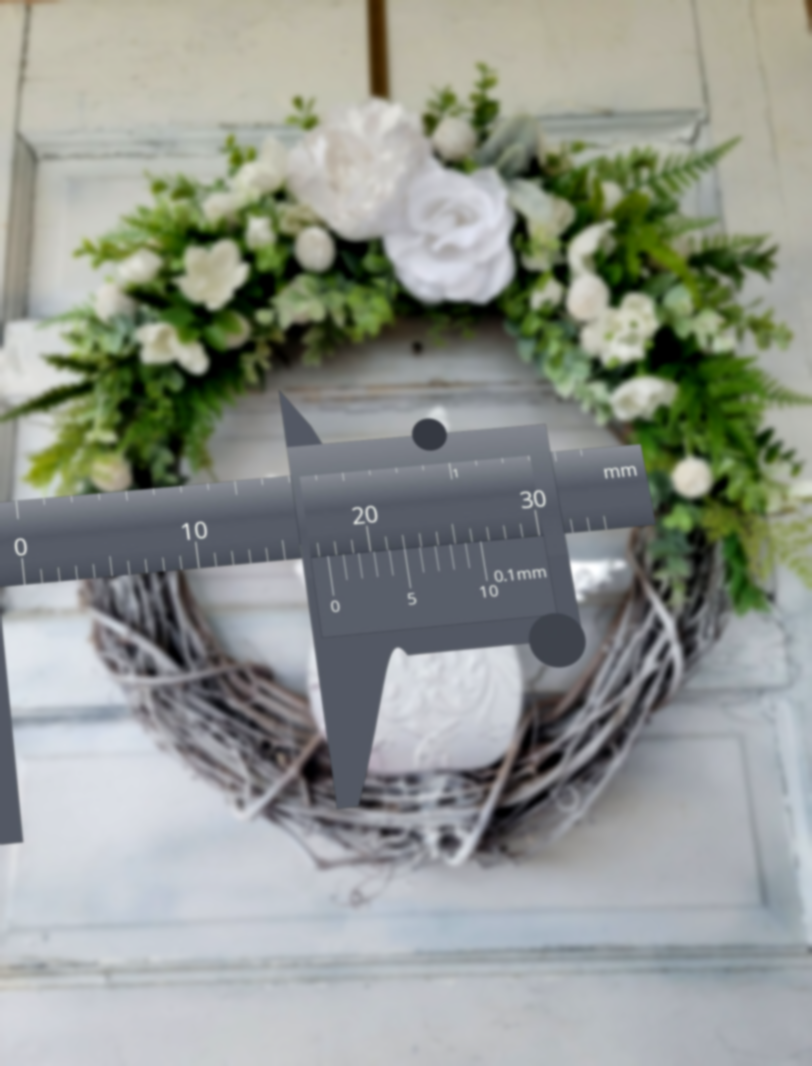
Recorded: {"value": 17.5, "unit": "mm"}
